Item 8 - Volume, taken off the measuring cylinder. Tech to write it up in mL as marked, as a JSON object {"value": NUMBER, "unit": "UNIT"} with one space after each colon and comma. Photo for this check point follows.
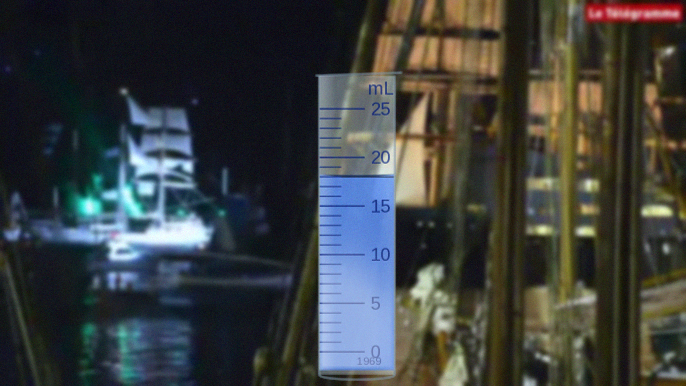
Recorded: {"value": 18, "unit": "mL"}
